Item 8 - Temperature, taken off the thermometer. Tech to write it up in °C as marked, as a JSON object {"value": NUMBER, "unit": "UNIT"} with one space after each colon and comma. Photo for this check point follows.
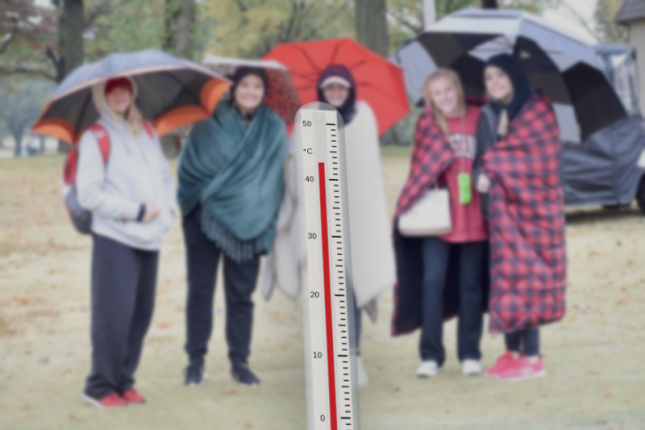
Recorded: {"value": 43, "unit": "°C"}
